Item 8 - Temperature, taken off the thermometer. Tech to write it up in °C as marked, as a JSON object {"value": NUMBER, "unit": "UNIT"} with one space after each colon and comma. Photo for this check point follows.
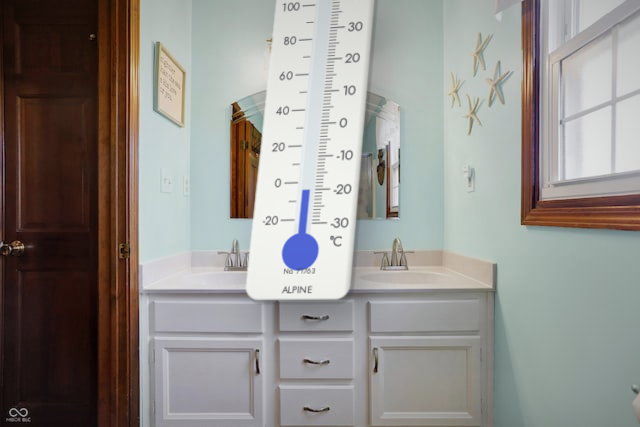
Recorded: {"value": -20, "unit": "°C"}
